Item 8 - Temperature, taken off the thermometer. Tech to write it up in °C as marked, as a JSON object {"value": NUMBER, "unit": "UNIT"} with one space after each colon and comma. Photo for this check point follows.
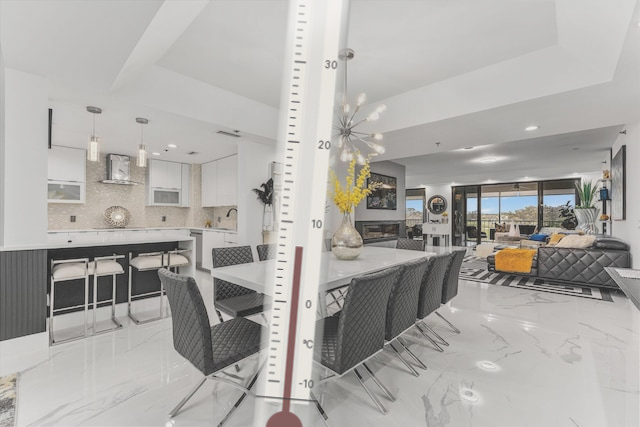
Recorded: {"value": 7, "unit": "°C"}
